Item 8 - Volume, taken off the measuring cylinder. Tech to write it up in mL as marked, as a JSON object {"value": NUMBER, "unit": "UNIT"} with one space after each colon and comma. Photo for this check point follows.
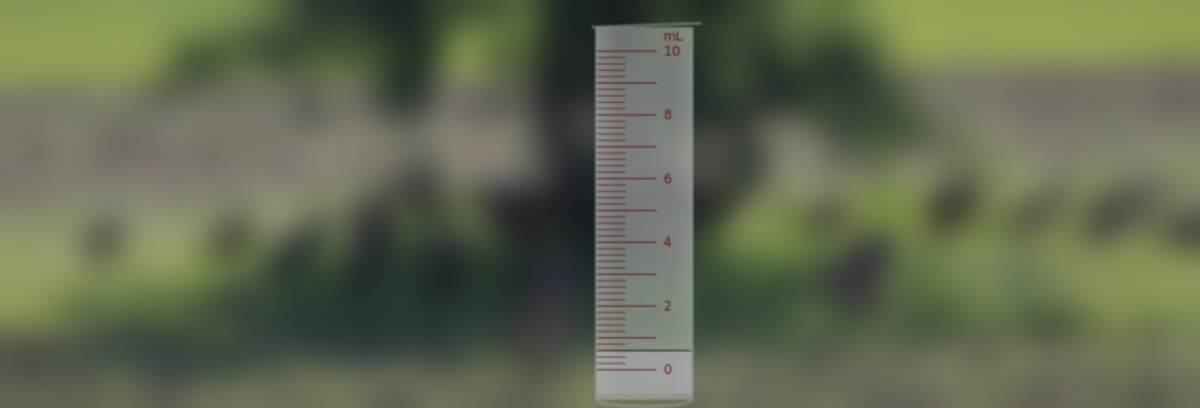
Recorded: {"value": 0.6, "unit": "mL"}
